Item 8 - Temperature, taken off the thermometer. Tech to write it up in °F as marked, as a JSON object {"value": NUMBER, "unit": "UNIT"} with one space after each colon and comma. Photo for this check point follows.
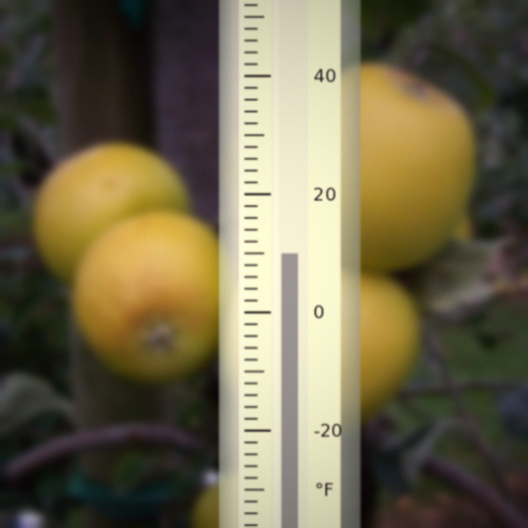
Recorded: {"value": 10, "unit": "°F"}
